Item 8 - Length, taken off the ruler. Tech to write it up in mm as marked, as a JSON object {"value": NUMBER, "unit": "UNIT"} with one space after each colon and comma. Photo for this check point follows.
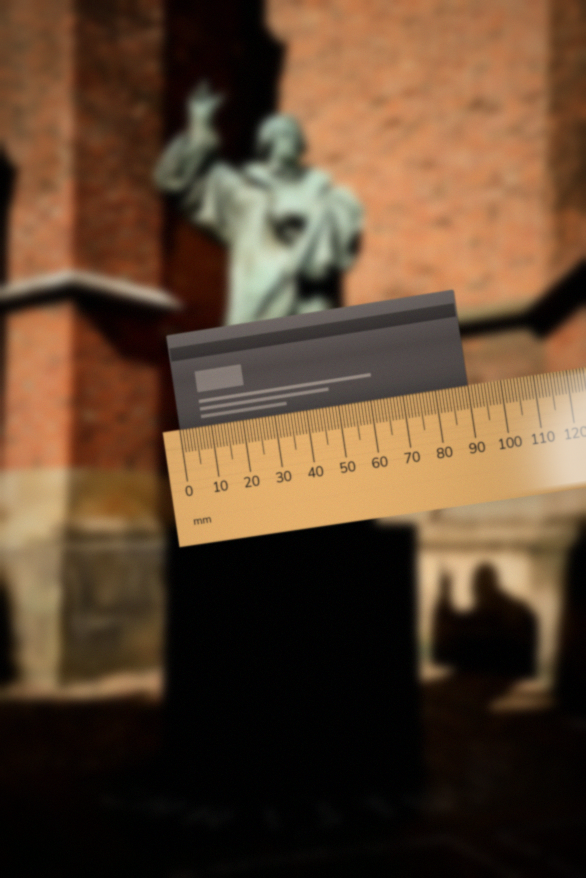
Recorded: {"value": 90, "unit": "mm"}
